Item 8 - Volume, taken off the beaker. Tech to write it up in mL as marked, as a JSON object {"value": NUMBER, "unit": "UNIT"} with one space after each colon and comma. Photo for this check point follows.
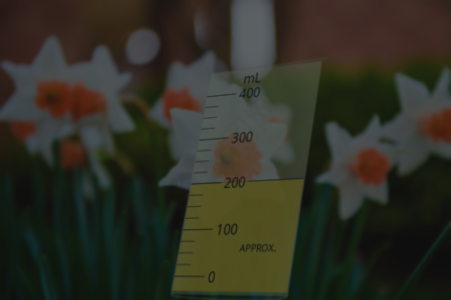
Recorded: {"value": 200, "unit": "mL"}
